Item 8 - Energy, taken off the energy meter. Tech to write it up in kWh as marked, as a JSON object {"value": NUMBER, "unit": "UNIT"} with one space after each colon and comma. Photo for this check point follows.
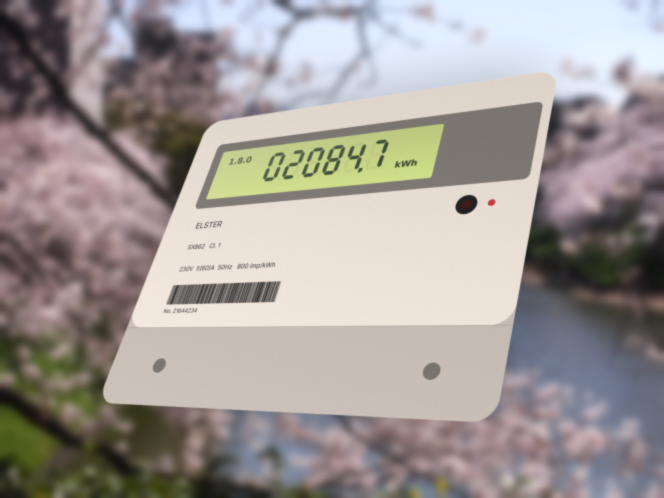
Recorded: {"value": 2084.7, "unit": "kWh"}
